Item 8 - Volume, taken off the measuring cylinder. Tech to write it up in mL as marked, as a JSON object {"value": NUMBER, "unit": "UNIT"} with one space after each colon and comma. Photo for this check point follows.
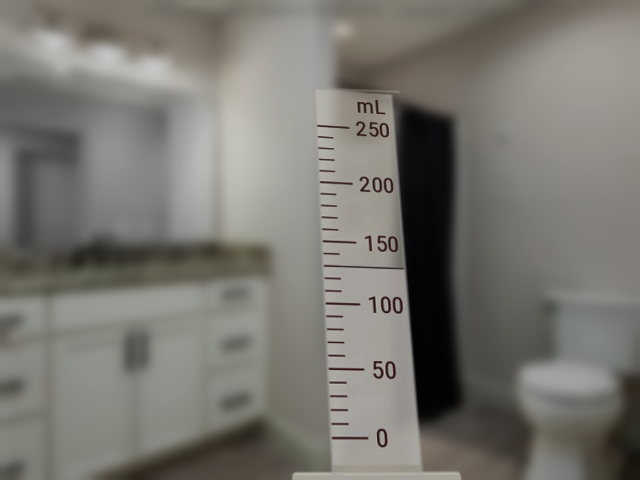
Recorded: {"value": 130, "unit": "mL"}
